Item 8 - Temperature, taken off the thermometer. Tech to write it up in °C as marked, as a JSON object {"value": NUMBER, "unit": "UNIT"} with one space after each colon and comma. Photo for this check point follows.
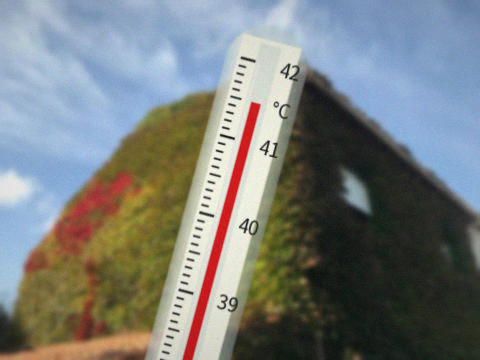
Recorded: {"value": 41.5, "unit": "°C"}
